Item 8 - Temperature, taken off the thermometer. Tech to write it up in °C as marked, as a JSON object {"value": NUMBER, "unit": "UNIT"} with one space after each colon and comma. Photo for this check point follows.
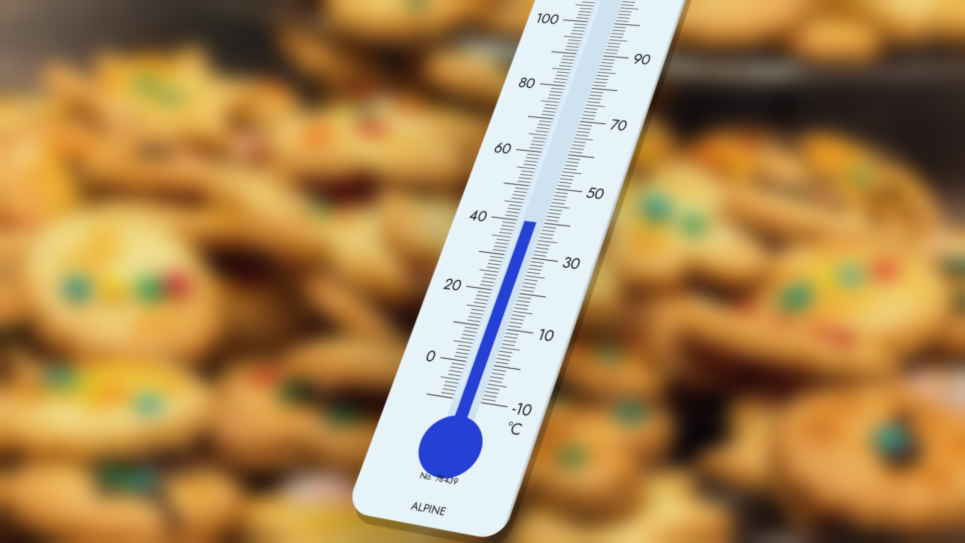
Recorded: {"value": 40, "unit": "°C"}
